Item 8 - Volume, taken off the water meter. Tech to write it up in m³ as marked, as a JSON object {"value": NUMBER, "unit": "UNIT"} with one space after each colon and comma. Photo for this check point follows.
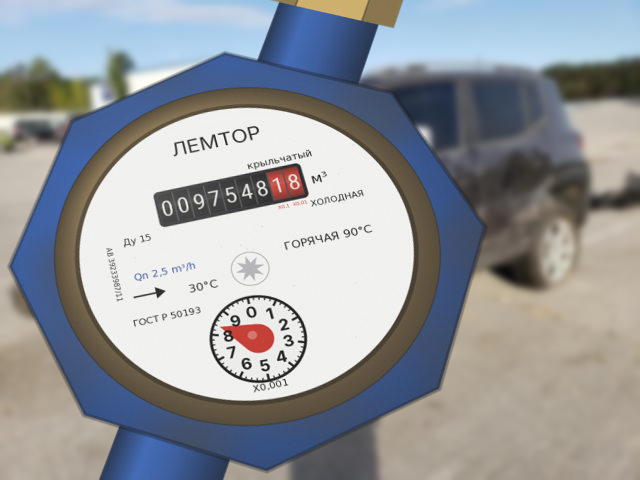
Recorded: {"value": 97548.188, "unit": "m³"}
